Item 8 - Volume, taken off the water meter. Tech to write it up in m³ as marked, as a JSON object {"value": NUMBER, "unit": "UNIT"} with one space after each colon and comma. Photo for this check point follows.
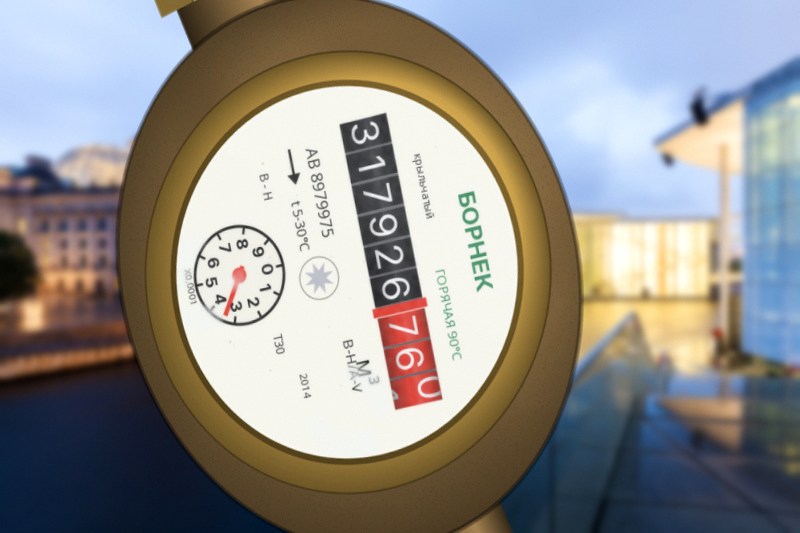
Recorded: {"value": 317926.7603, "unit": "m³"}
